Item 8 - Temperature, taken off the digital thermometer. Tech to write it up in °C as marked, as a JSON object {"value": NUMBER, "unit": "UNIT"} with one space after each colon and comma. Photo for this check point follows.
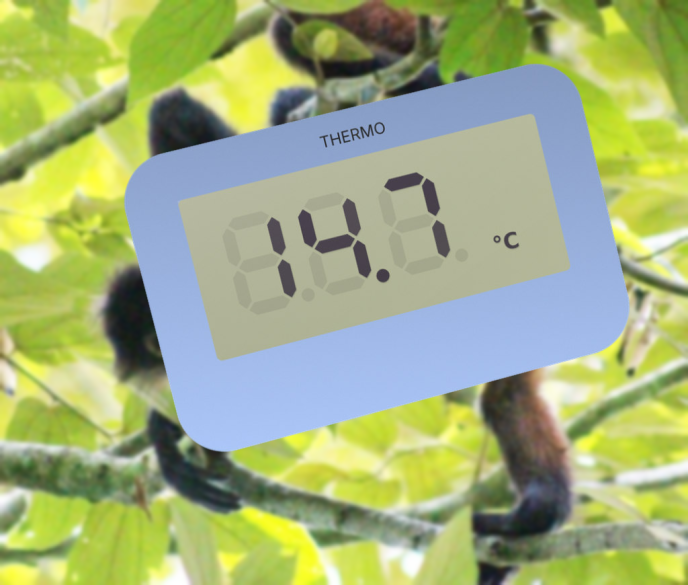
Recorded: {"value": 14.7, "unit": "°C"}
